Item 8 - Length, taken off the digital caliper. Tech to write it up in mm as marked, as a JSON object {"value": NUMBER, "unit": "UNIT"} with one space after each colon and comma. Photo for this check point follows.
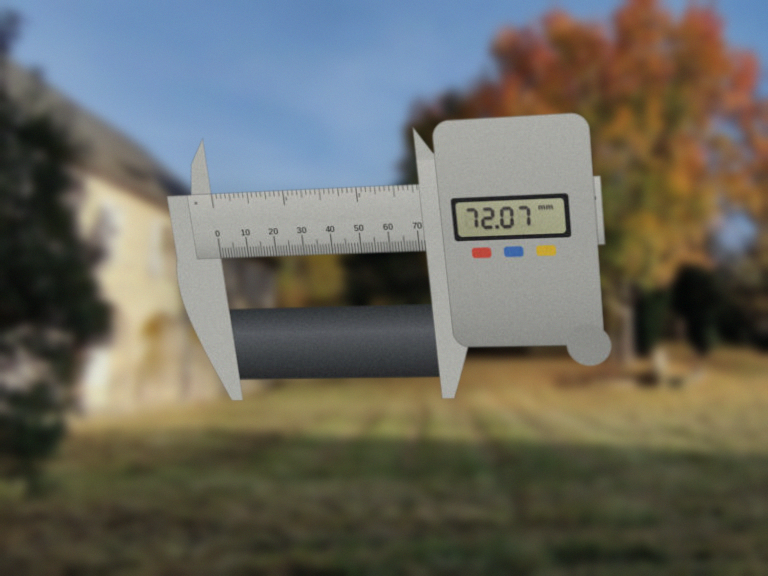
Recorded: {"value": 72.07, "unit": "mm"}
